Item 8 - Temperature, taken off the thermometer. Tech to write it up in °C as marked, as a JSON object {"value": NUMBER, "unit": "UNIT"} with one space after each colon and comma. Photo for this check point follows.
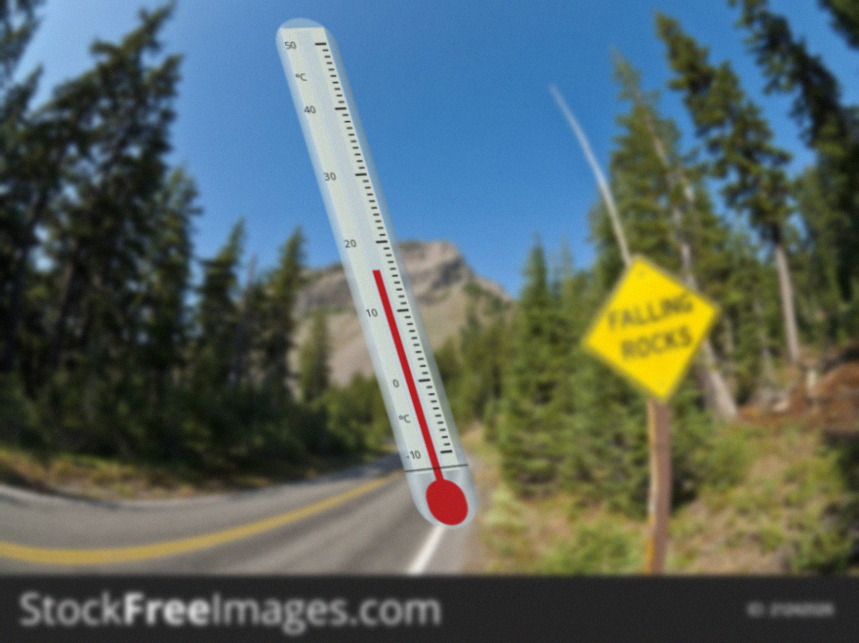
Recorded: {"value": 16, "unit": "°C"}
